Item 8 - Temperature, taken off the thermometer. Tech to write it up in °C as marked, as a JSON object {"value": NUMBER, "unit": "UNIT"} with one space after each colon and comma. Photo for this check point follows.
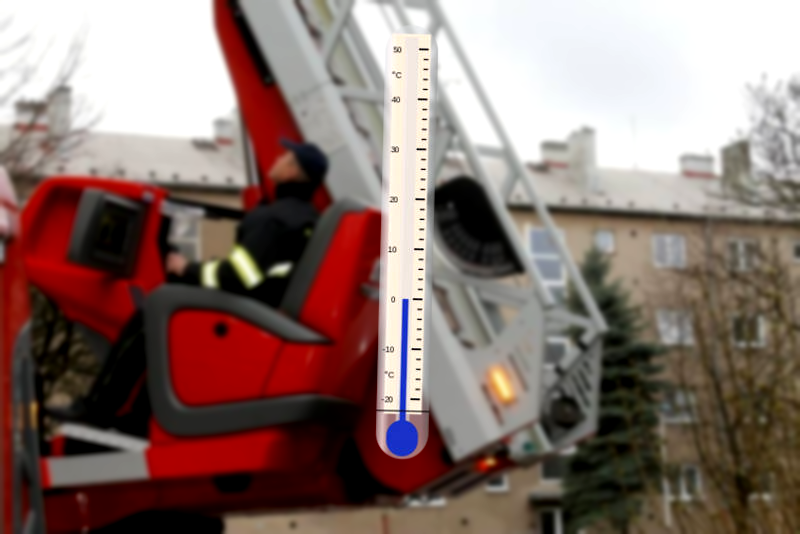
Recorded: {"value": 0, "unit": "°C"}
